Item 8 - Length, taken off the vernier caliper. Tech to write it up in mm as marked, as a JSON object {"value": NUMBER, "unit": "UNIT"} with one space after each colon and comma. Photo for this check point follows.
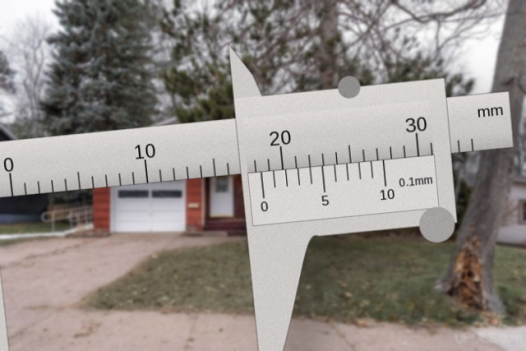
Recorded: {"value": 18.4, "unit": "mm"}
